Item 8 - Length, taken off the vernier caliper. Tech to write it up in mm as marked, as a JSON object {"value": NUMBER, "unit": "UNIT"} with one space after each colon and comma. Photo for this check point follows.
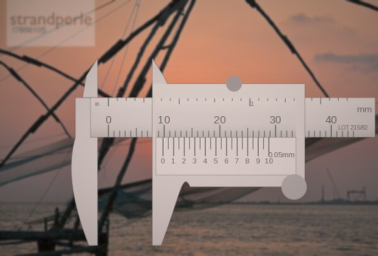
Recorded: {"value": 9.8, "unit": "mm"}
